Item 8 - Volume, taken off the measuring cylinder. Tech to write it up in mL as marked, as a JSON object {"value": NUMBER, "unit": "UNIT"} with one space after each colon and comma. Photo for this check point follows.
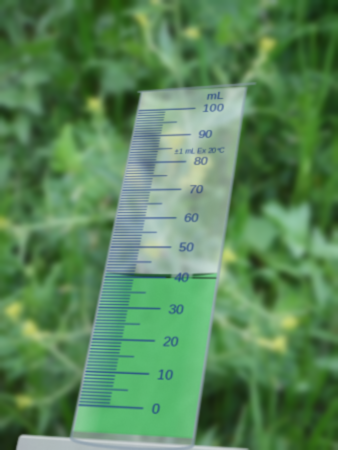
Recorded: {"value": 40, "unit": "mL"}
